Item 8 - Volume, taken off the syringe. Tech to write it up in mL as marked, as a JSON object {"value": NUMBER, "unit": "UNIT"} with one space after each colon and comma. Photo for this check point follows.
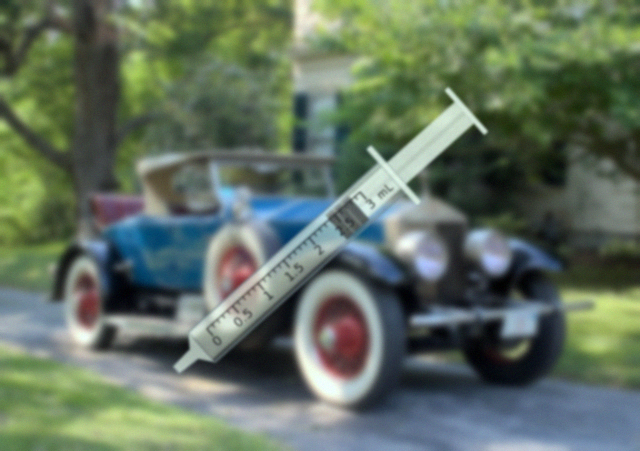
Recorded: {"value": 2.4, "unit": "mL"}
